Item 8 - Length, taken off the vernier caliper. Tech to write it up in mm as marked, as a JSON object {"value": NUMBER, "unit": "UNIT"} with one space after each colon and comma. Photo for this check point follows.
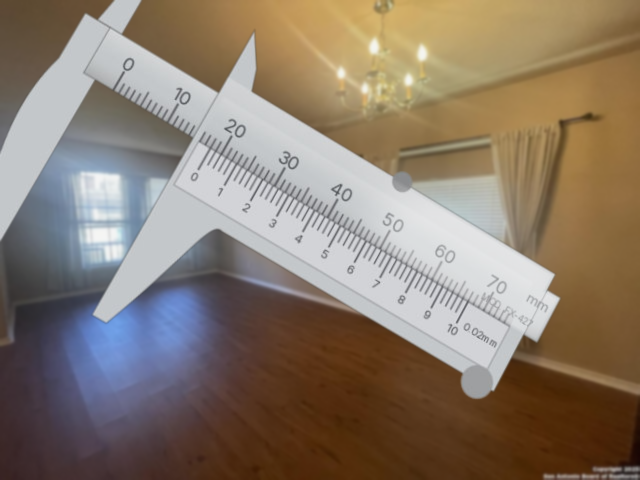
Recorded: {"value": 18.0, "unit": "mm"}
